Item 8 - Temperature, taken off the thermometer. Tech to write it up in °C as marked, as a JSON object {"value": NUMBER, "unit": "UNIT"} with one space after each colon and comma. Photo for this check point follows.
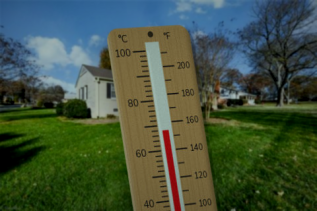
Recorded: {"value": 68, "unit": "°C"}
